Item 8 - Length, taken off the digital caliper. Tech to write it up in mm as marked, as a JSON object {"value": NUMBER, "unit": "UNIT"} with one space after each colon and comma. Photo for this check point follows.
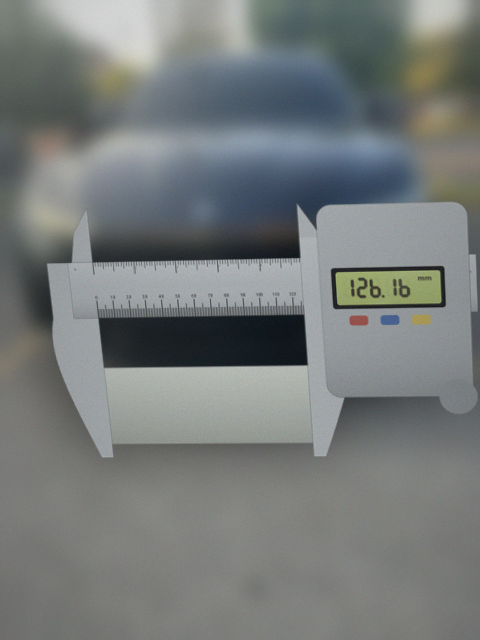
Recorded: {"value": 126.16, "unit": "mm"}
